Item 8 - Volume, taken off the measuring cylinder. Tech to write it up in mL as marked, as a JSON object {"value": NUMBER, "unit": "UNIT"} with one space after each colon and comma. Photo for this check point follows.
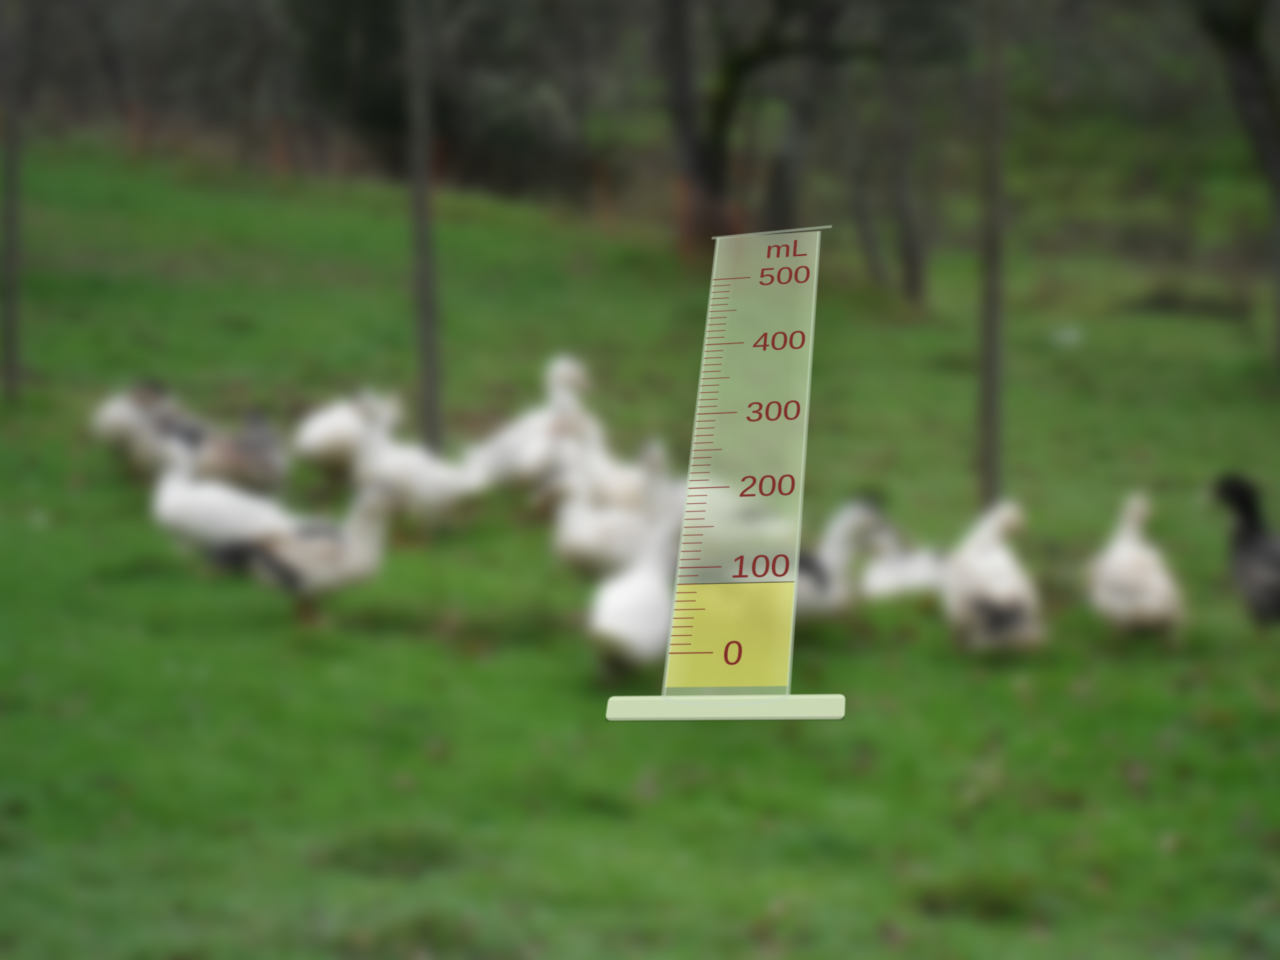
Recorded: {"value": 80, "unit": "mL"}
